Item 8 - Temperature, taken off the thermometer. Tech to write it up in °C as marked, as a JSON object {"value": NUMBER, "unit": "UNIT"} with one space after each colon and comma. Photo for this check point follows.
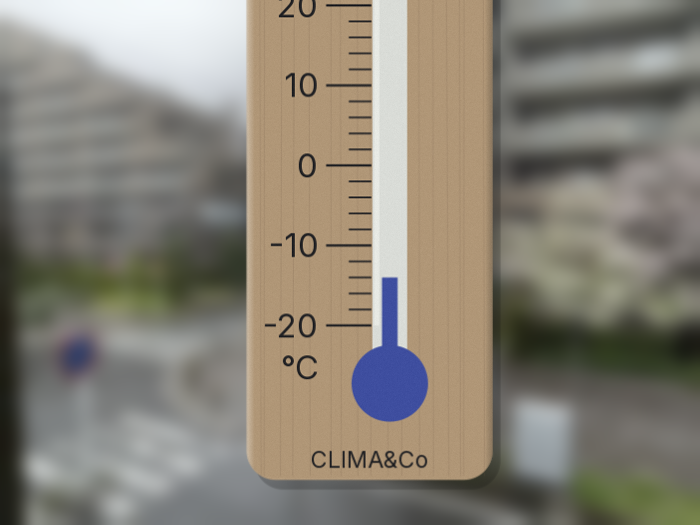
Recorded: {"value": -14, "unit": "°C"}
